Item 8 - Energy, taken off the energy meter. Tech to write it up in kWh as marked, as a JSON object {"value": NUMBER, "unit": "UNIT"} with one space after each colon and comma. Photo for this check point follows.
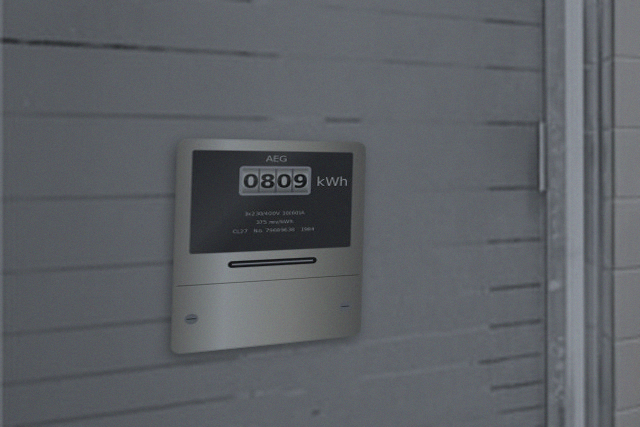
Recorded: {"value": 809, "unit": "kWh"}
